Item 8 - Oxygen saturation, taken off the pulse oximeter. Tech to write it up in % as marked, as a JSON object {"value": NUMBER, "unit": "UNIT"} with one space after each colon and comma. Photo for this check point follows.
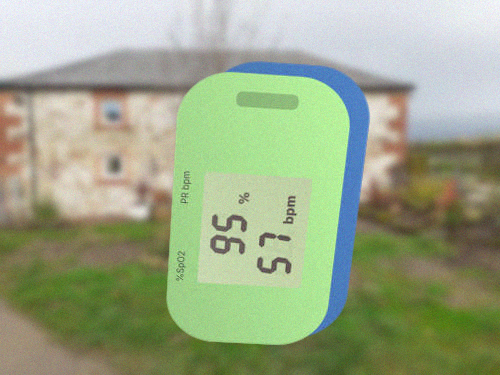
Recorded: {"value": 95, "unit": "%"}
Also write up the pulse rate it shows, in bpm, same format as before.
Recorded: {"value": 57, "unit": "bpm"}
